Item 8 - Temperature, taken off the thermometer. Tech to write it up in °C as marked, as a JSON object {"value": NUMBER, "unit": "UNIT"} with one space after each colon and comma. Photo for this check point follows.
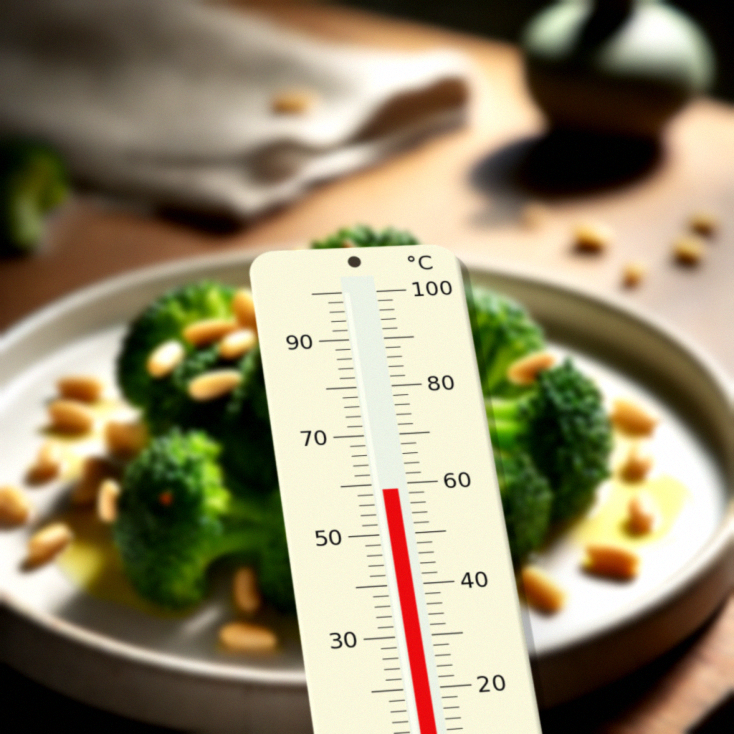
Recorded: {"value": 59, "unit": "°C"}
